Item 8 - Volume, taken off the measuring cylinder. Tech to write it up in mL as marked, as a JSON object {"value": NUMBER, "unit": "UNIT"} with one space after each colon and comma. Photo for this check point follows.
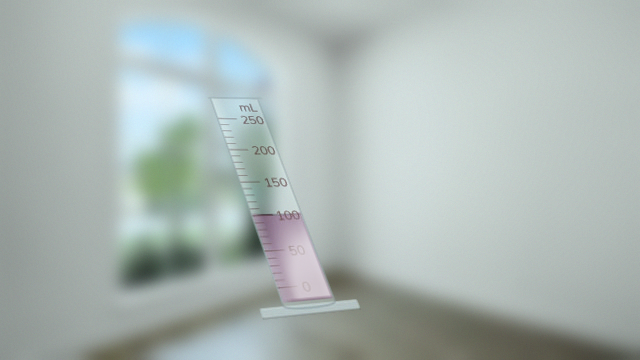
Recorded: {"value": 100, "unit": "mL"}
